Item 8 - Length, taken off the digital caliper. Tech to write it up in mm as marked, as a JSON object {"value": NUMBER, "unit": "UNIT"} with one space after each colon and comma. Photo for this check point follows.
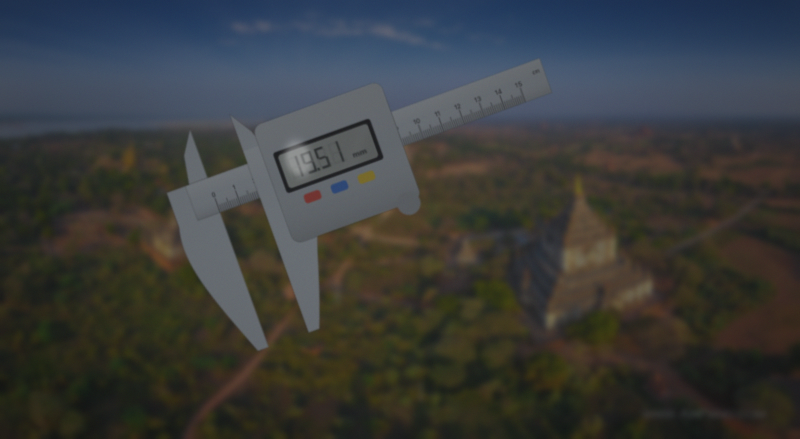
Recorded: {"value": 19.51, "unit": "mm"}
